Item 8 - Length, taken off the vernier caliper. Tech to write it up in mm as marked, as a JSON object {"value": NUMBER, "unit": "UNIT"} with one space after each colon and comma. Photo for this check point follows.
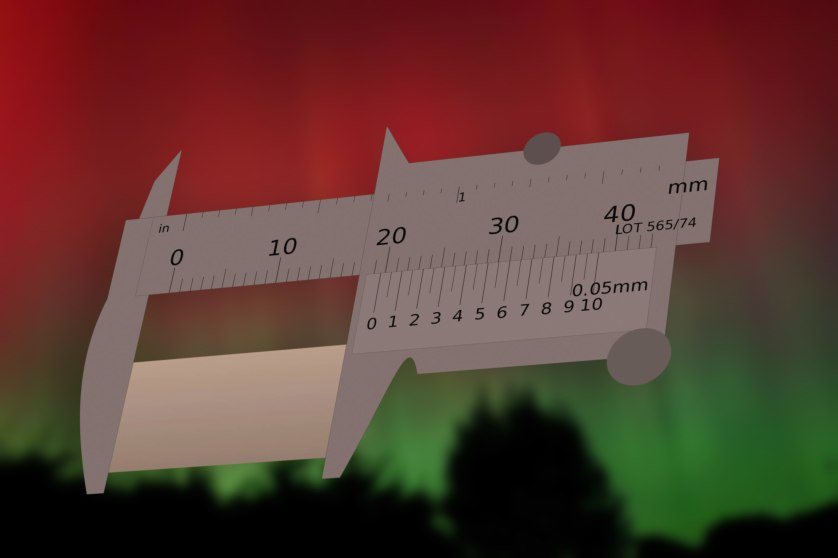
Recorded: {"value": 19.6, "unit": "mm"}
